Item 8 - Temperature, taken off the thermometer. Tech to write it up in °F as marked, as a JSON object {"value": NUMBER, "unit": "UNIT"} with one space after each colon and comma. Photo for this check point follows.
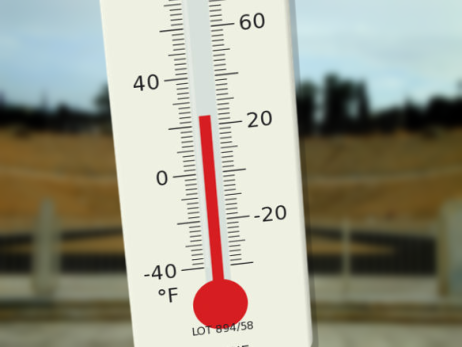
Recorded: {"value": 24, "unit": "°F"}
